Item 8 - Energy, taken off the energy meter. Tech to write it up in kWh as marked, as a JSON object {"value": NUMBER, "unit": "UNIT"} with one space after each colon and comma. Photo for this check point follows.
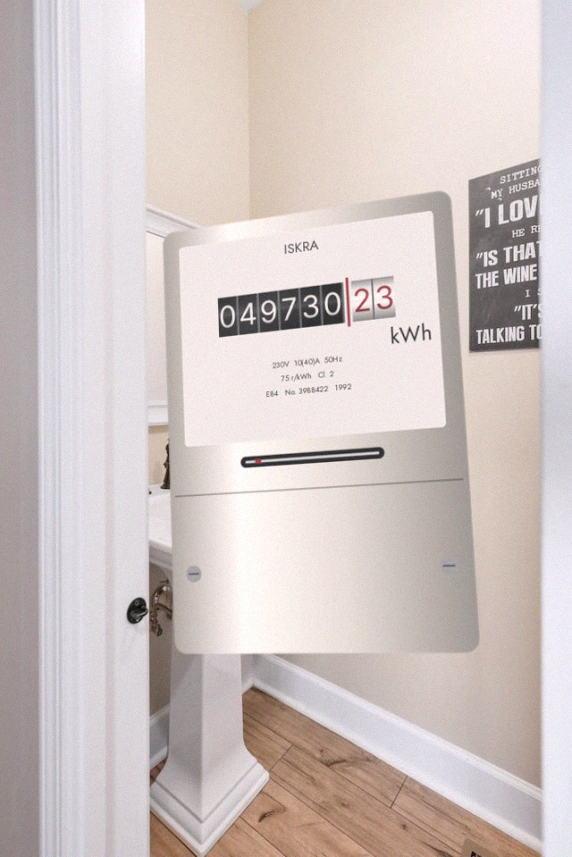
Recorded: {"value": 49730.23, "unit": "kWh"}
